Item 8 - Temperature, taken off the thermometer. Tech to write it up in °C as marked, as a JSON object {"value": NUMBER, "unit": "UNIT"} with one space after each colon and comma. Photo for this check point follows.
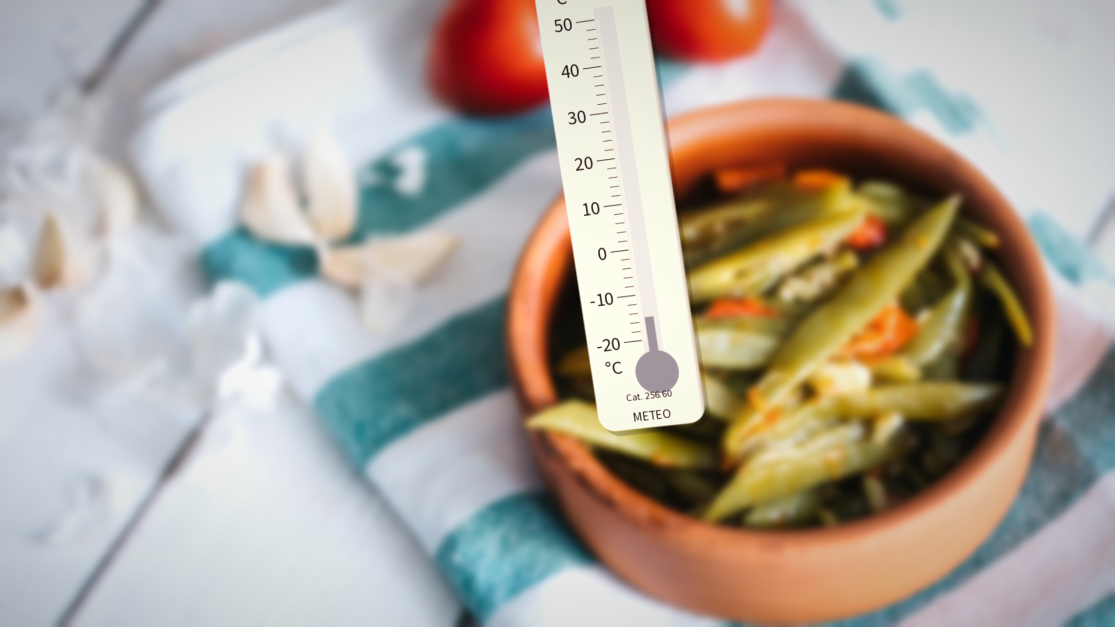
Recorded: {"value": -15, "unit": "°C"}
